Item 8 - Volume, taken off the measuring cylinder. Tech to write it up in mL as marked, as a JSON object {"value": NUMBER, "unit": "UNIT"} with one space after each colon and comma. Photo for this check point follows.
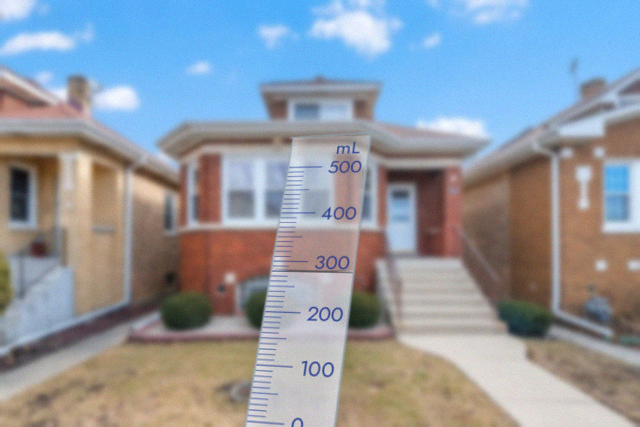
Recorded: {"value": 280, "unit": "mL"}
